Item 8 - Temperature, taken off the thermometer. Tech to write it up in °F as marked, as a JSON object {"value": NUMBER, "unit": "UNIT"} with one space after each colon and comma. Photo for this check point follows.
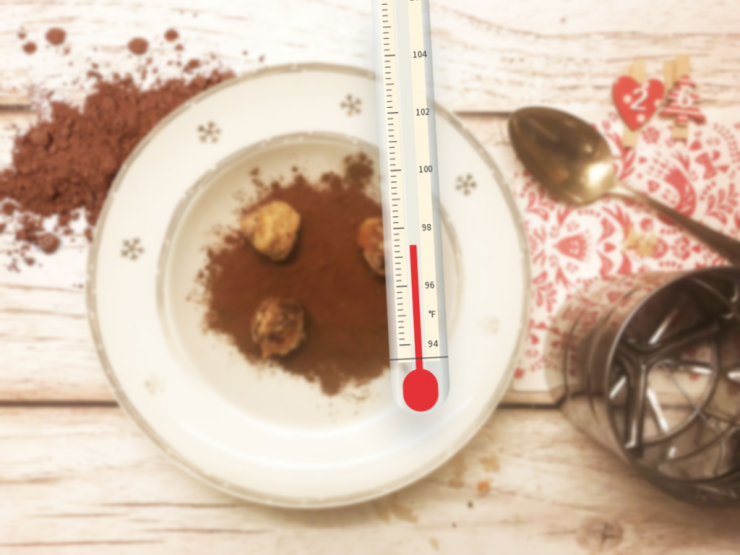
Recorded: {"value": 97.4, "unit": "°F"}
